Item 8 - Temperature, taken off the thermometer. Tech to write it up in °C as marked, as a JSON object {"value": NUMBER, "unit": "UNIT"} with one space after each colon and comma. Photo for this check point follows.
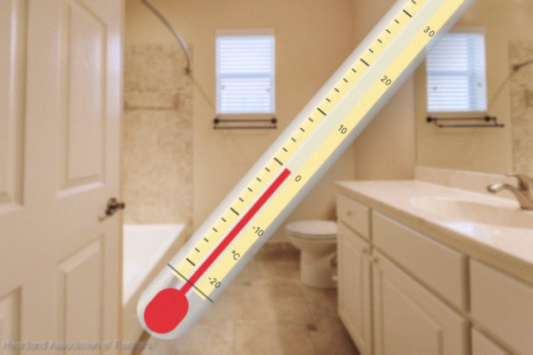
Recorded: {"value": 0, "unit": "°C"}
